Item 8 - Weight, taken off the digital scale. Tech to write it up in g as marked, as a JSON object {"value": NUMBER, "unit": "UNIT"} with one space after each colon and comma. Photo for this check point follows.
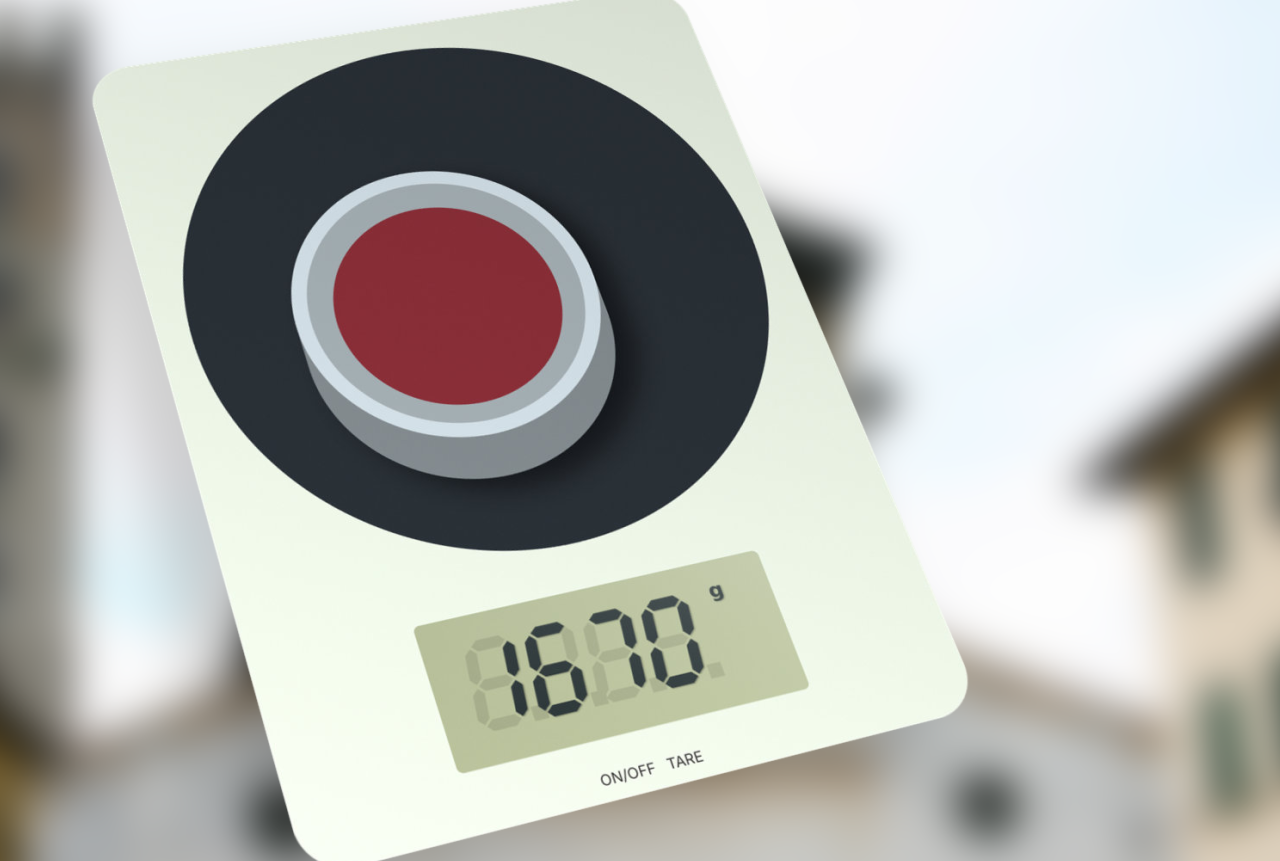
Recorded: {"value": 1670, "unit": "g"}
